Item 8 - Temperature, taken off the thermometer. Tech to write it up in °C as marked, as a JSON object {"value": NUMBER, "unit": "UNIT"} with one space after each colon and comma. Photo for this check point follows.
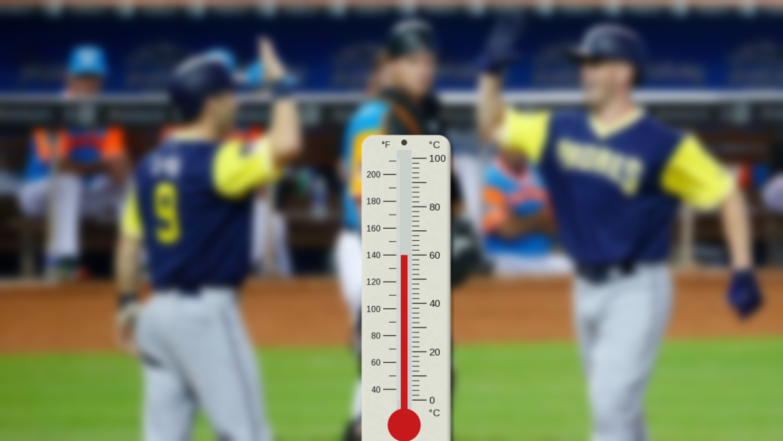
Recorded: {"value": 60, "unit": "°C"}
